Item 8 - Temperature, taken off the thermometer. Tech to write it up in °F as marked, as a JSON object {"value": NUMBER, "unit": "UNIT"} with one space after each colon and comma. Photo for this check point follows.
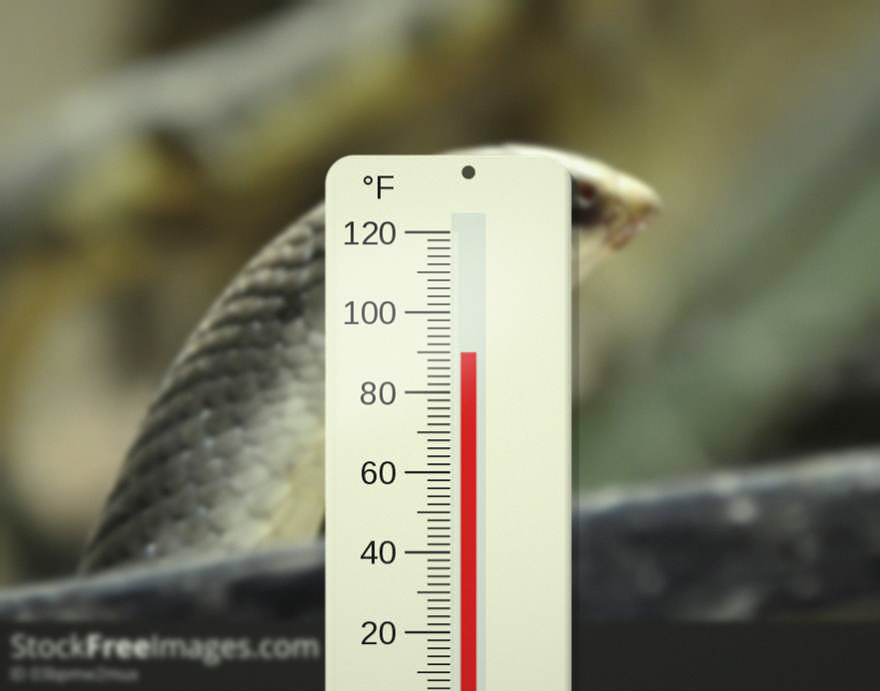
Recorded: {"value": 90, "unit": "°F"}
